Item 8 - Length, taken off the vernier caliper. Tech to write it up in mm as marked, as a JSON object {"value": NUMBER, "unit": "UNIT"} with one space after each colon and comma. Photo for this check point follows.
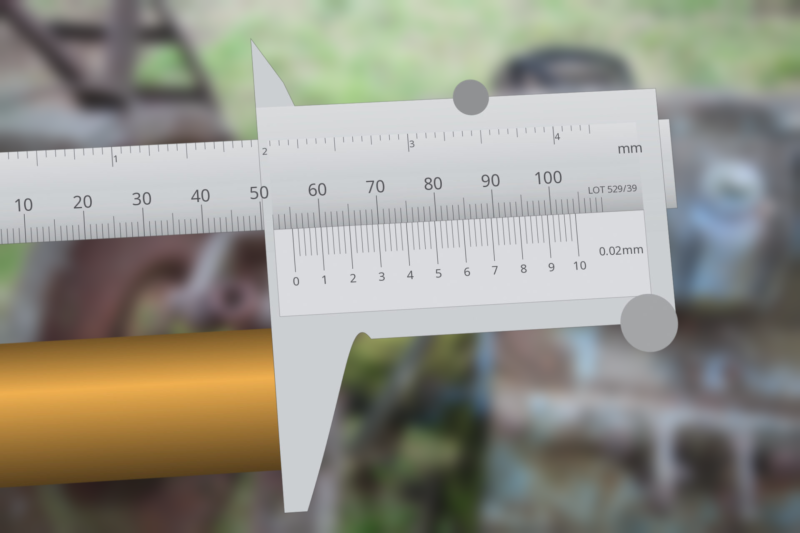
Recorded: {"value": 55.2, "unit": "mm"}
